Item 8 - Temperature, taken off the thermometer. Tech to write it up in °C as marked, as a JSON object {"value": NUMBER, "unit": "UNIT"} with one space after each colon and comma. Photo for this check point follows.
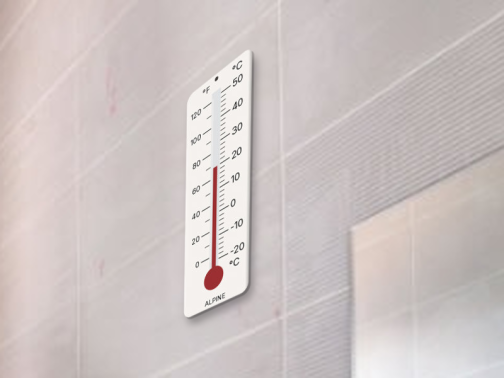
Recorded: {"value": 20, "unit": "°C"}
